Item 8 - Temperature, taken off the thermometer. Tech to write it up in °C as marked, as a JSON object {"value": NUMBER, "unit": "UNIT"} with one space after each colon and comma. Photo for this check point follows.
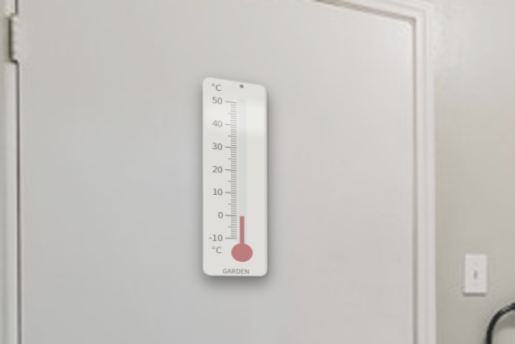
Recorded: {"value": 0, "unit": "°C"}
